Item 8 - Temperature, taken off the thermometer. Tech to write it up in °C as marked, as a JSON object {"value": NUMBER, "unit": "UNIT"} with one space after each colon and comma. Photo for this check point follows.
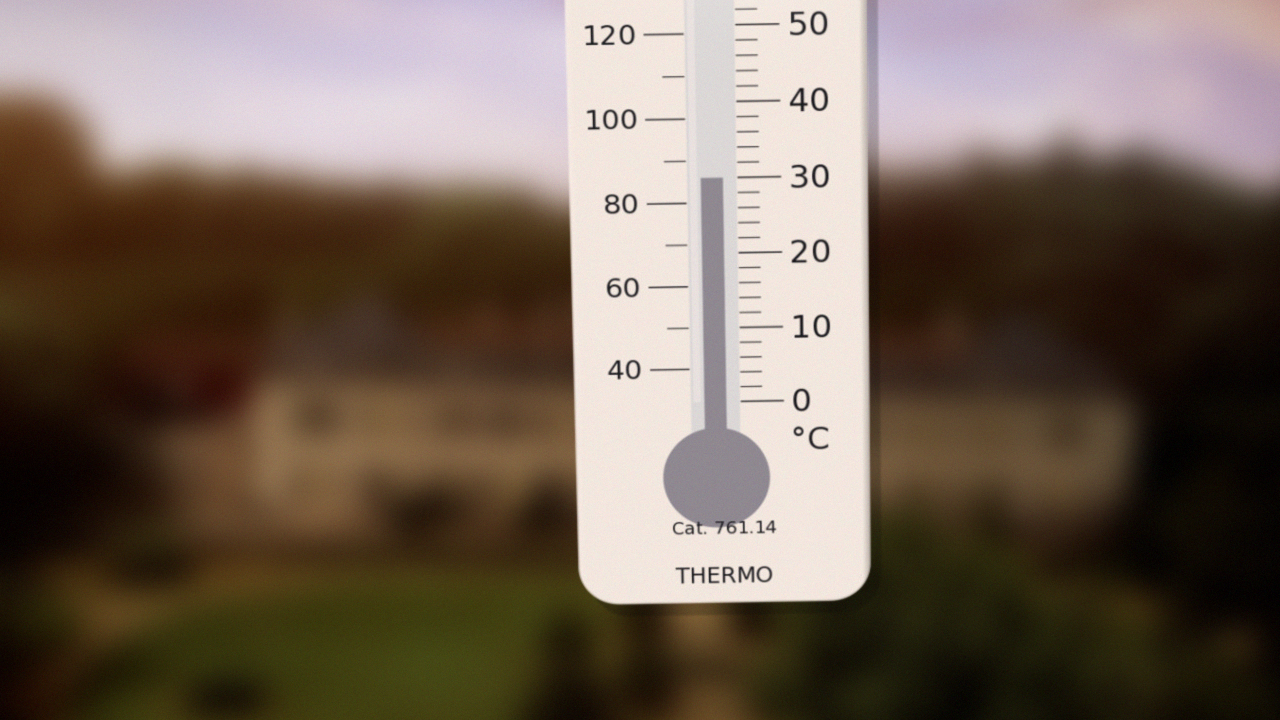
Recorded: {"value": 30, "unit": "°C"}
